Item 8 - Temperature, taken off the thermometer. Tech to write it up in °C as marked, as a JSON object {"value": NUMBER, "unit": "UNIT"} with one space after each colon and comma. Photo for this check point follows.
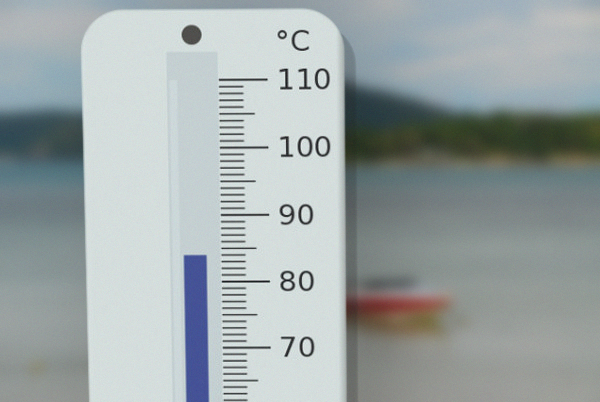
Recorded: {"value": 84, "unit": "°C"}
